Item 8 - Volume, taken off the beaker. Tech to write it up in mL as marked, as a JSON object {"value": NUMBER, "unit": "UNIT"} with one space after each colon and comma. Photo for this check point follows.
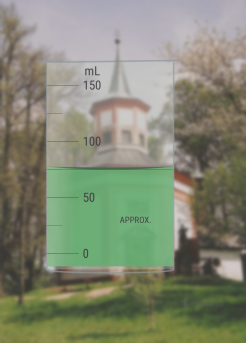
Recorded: {"value": 75, "unit": "mL"}
